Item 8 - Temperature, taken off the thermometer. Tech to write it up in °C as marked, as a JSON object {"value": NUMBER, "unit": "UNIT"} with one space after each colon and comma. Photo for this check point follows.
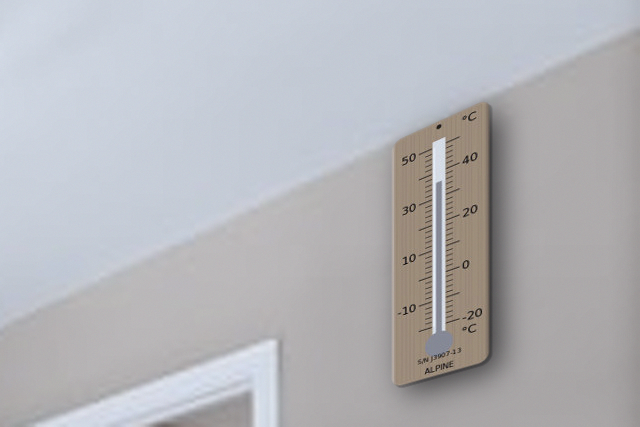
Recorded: {"value": 36, "unit": "°C"}
